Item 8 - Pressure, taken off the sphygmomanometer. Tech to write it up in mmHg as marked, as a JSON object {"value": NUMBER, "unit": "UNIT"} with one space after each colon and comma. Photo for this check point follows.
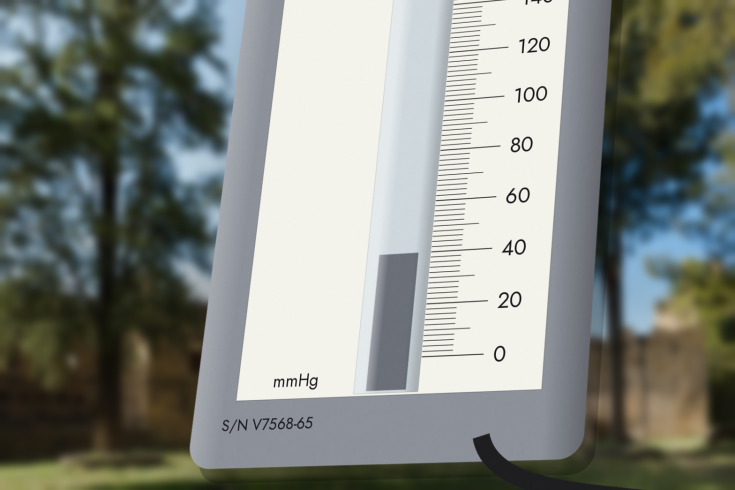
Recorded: {"value": 40, "unit": "mmHg"}
